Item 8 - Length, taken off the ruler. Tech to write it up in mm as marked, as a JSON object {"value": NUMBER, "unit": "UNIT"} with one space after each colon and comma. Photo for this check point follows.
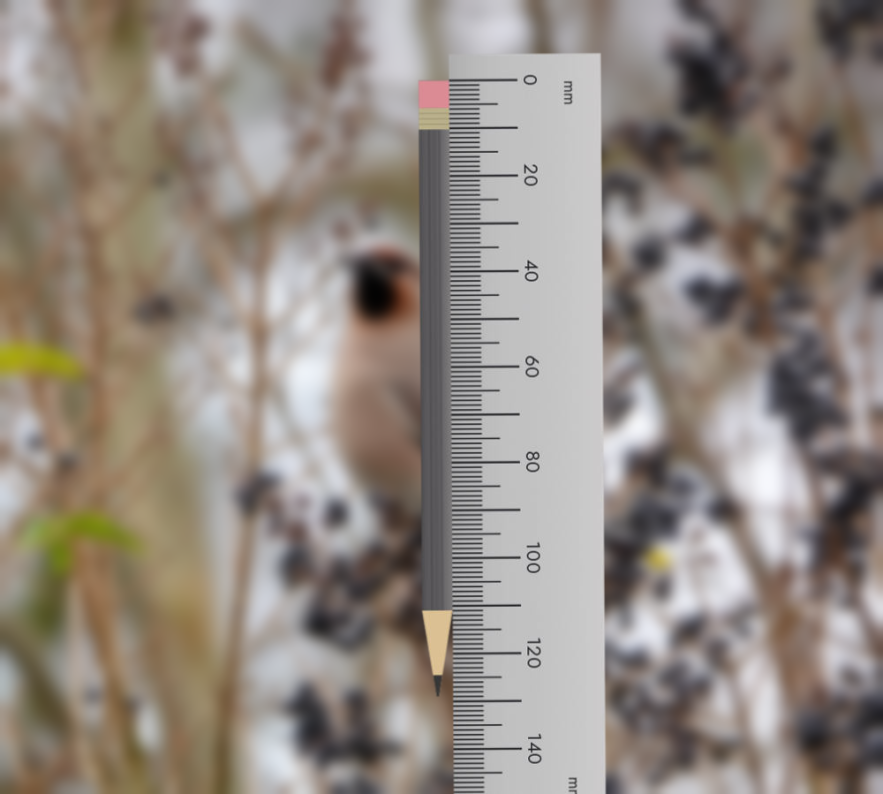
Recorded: {"value": 129, "unit": "mm"}
